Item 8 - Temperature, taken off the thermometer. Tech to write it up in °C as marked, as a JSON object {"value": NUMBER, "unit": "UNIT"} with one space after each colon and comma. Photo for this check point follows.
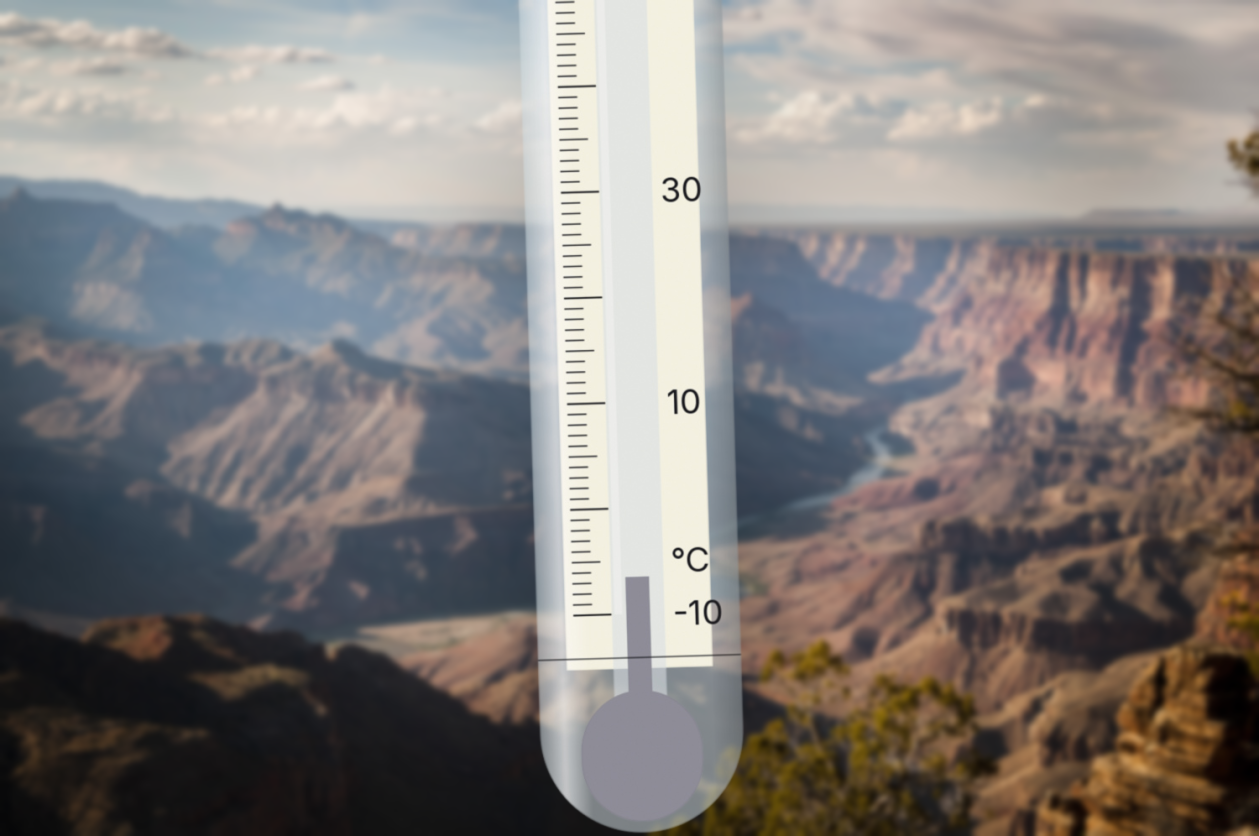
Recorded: {"value": -6.5, "unit": "°C"}
